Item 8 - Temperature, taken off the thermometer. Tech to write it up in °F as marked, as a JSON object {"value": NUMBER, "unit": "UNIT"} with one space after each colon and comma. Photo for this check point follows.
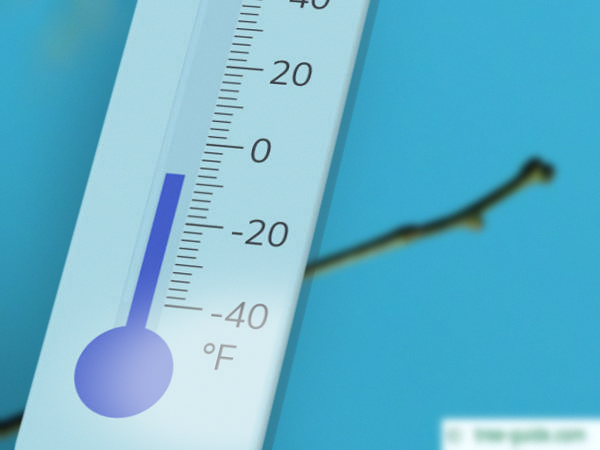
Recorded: {"value": -8, "unit": "°F"}
